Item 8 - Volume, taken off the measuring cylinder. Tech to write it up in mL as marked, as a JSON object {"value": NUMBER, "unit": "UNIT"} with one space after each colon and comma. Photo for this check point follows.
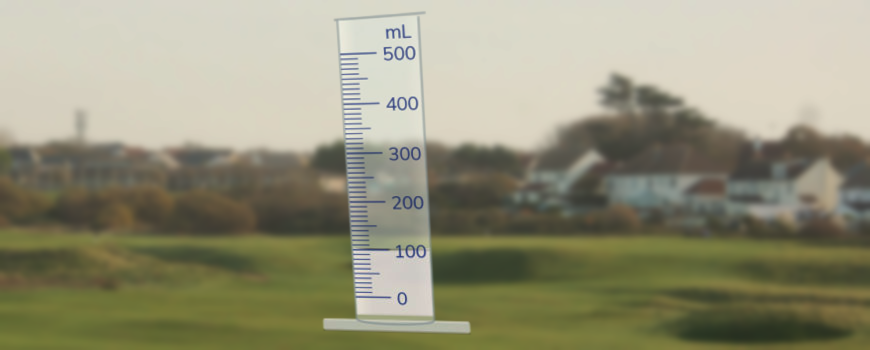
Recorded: {"value": 100, "unit": "mL"}
